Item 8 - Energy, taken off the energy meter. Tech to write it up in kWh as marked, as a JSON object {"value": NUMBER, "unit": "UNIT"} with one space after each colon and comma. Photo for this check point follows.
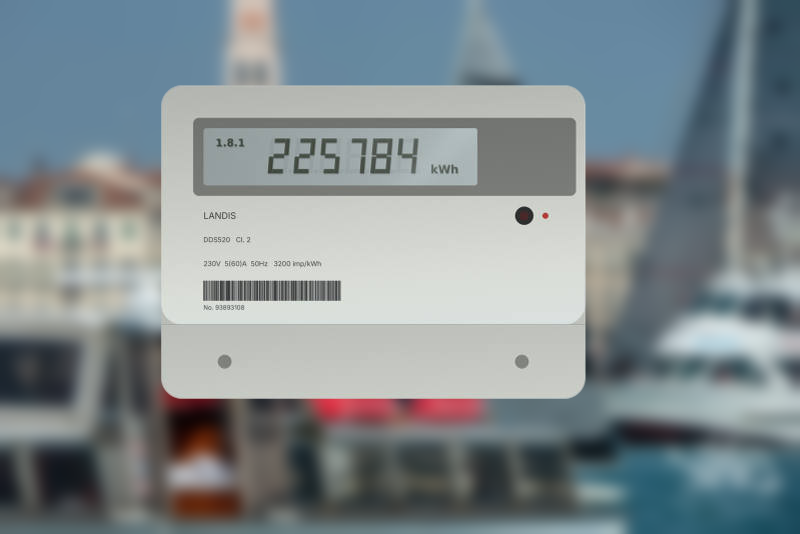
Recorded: {"value": 225784, "unit": "kWh"}
